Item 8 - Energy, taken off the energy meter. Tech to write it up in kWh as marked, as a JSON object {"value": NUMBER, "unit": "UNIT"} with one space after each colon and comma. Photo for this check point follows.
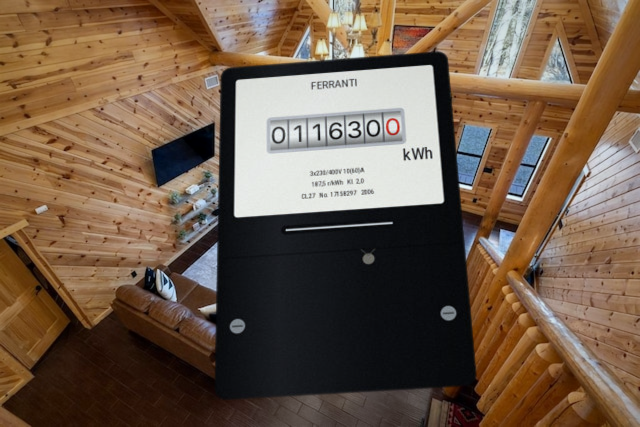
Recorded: {"value": 11630.0, "unit": "kWh"}
